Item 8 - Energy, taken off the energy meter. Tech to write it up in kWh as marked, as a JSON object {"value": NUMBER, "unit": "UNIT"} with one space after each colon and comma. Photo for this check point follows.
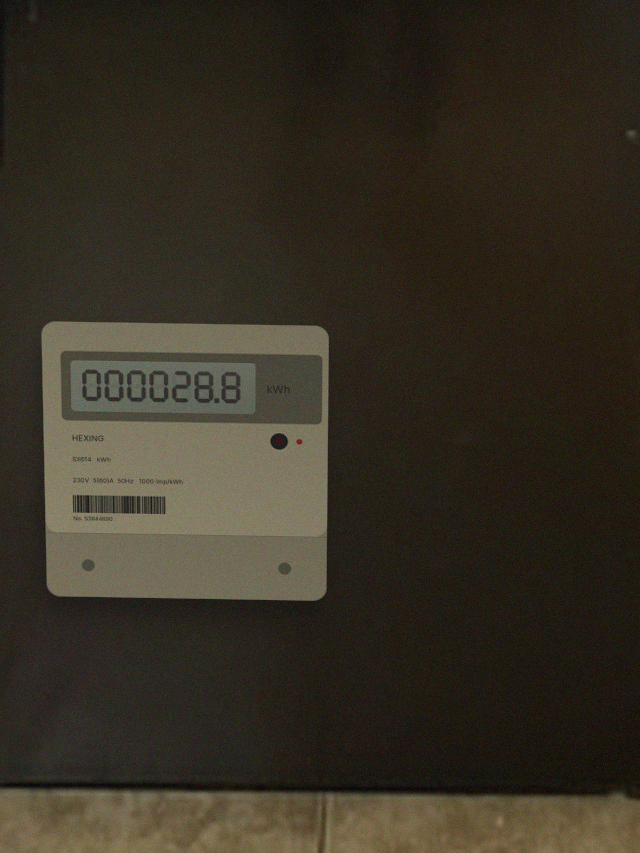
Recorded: {"value": 28.8, "unit": "kWh"}
